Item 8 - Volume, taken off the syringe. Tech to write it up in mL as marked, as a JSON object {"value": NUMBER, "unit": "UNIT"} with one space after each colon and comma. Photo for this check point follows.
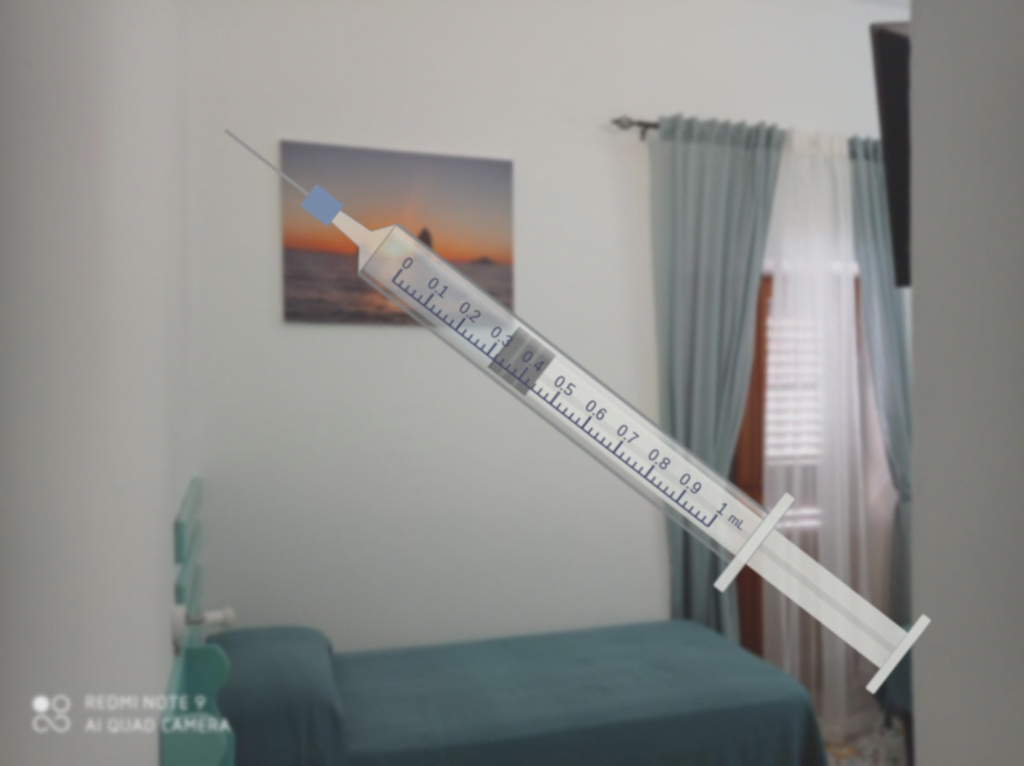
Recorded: {"value": 0.32, "unit": "mL"}
